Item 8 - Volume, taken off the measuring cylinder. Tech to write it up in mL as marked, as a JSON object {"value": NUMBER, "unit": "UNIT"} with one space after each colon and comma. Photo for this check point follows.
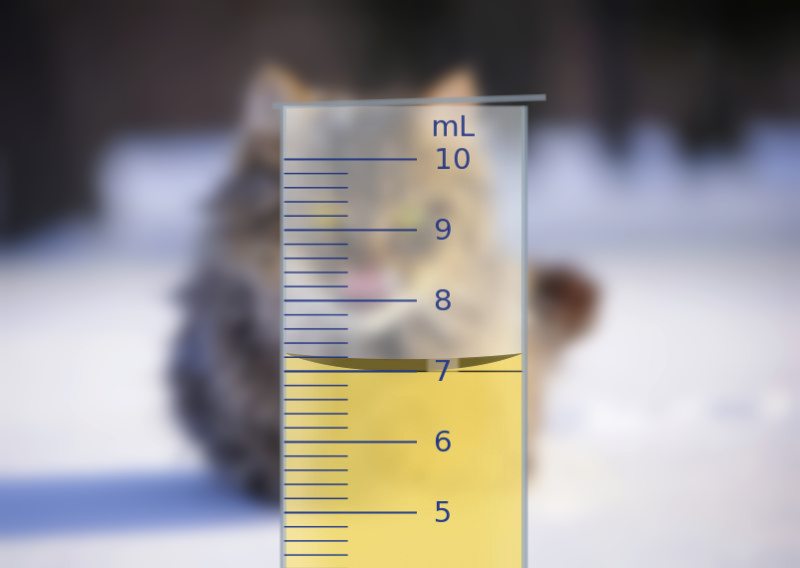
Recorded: {"value": 7, "unit": "mL"}
